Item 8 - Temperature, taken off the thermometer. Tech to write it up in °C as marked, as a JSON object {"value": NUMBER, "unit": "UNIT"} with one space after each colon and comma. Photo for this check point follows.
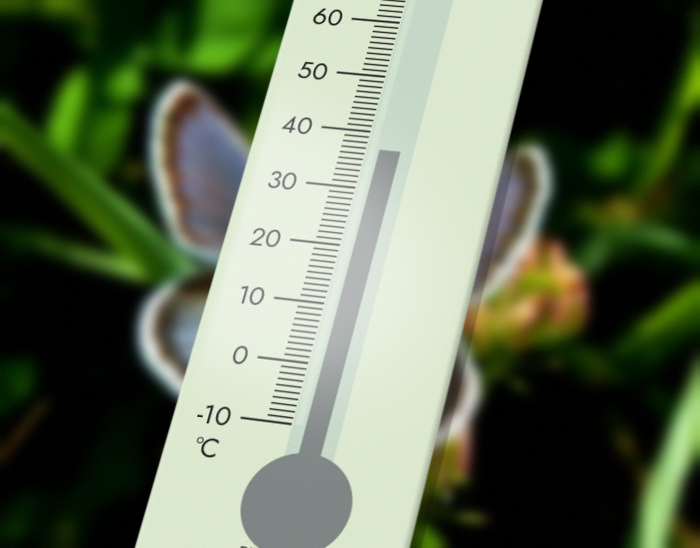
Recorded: {"value": 37, "unit": "°C"}
